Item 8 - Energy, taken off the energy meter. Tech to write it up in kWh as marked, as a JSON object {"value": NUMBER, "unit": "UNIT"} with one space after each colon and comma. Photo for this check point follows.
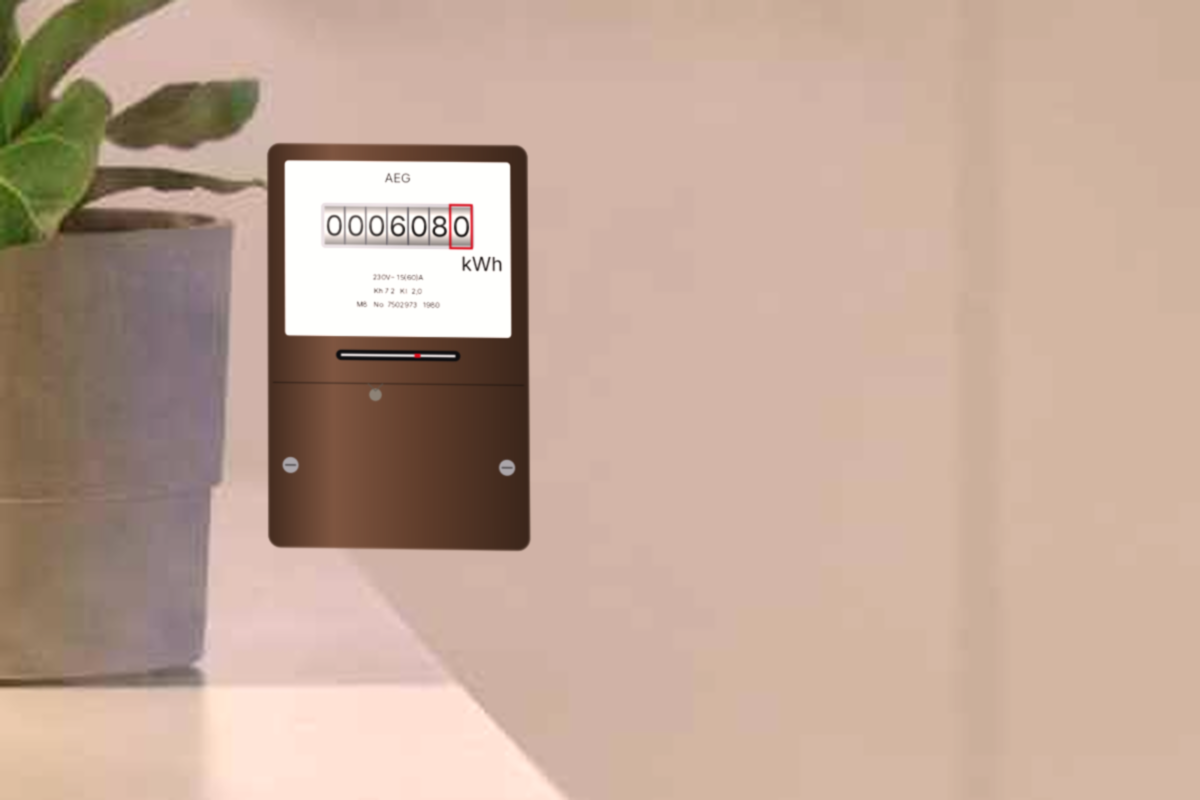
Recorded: {"value": 608.0, "unit": "kWh"}
